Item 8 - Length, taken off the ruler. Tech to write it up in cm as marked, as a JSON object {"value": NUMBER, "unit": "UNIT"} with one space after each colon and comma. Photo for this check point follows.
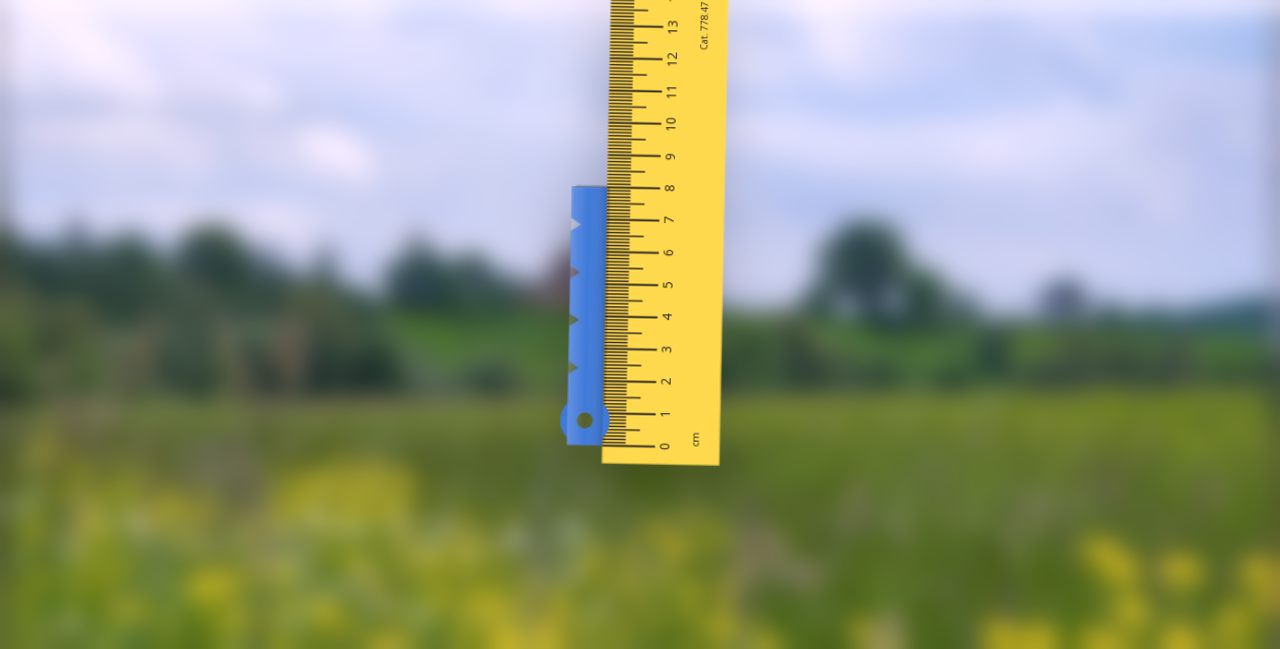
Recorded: {"value": 8, "unit": "cm"}
